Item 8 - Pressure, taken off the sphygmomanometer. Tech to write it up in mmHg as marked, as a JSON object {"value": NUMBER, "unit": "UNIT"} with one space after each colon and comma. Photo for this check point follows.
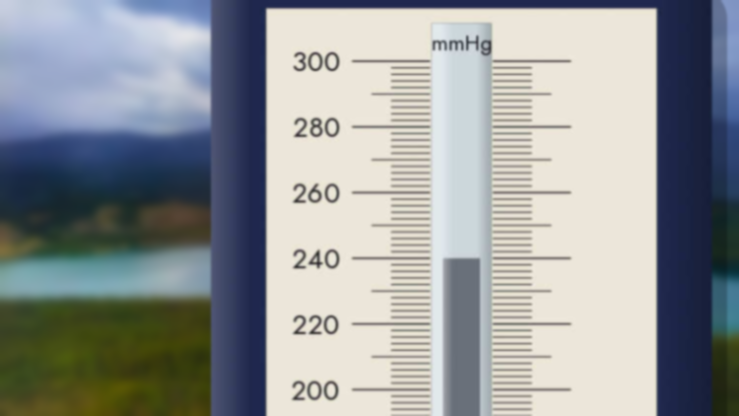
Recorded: {"value": 240, "unit": "mmHg"}
